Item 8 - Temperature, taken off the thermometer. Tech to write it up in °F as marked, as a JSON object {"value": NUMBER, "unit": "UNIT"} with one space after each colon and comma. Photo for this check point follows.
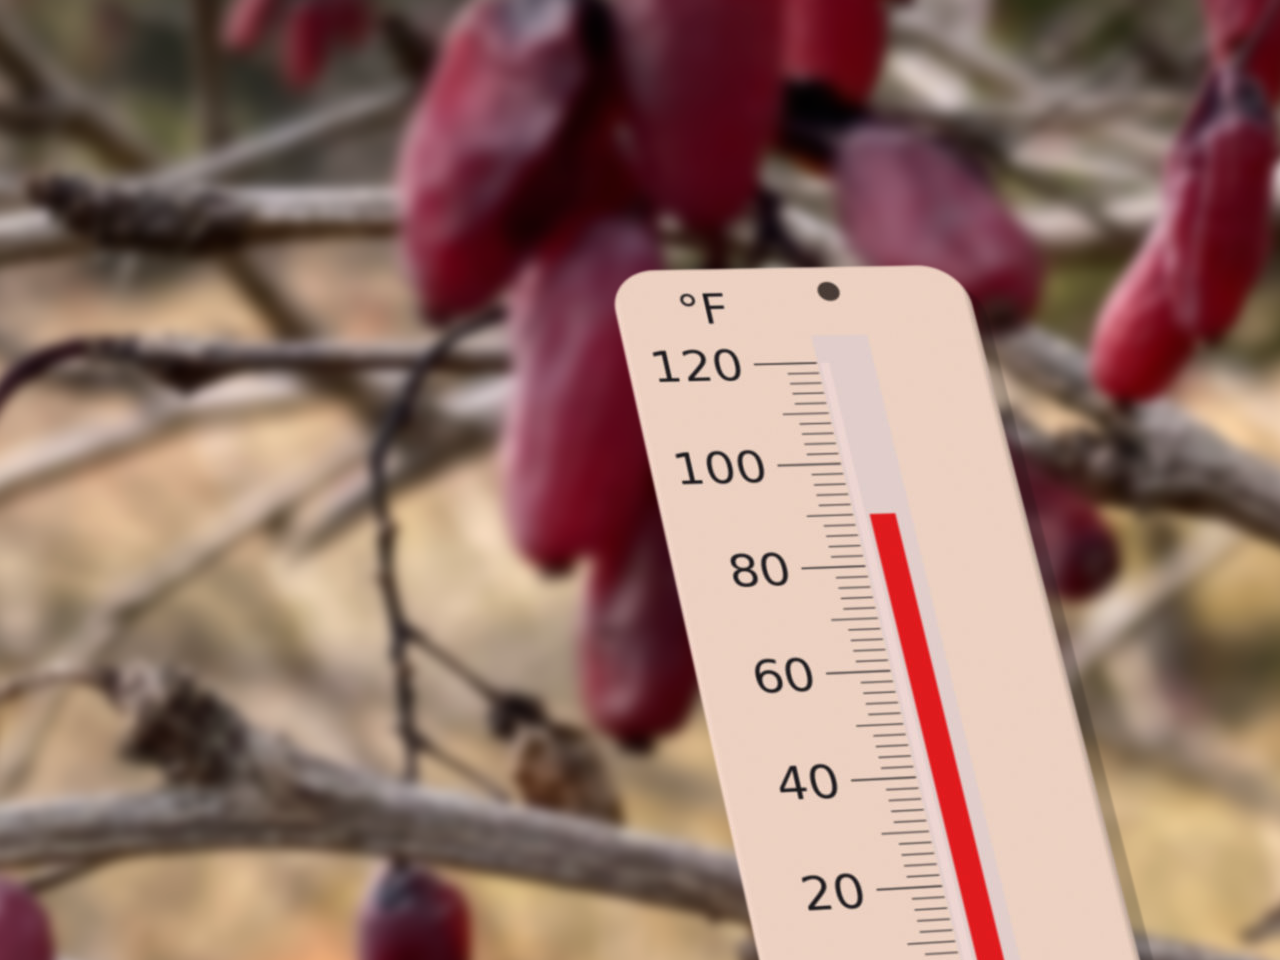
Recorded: {"value": 90, "unit": "°F"}
